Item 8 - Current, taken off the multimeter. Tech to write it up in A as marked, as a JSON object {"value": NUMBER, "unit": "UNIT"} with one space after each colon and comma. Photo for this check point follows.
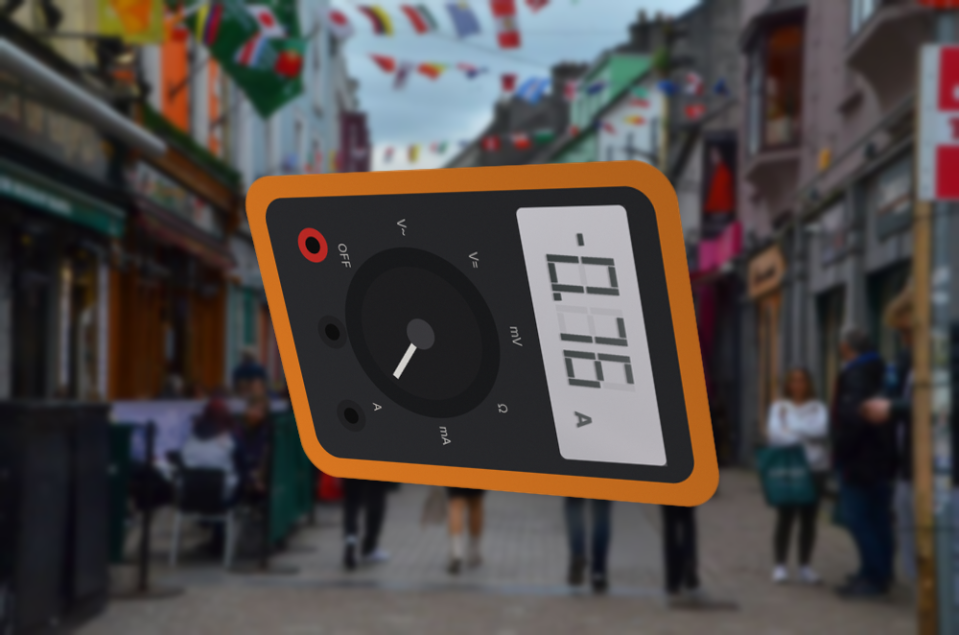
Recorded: {"value": -0.76, "unit": "A"}
